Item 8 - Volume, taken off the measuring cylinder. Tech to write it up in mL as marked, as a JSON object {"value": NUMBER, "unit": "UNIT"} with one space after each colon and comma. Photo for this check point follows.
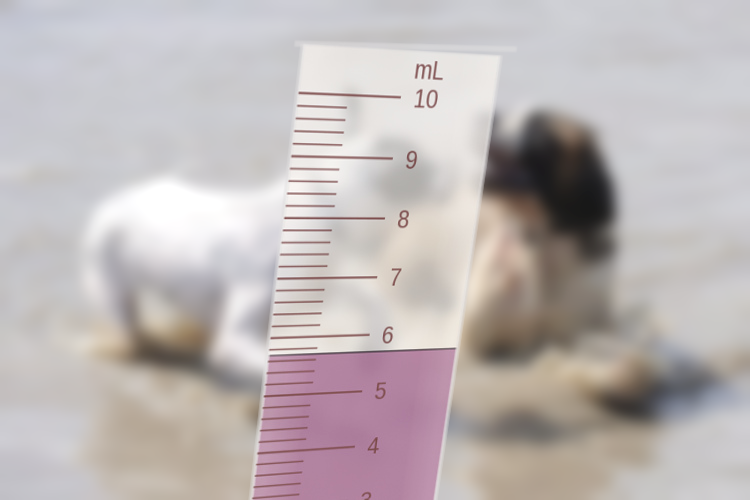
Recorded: {"value": 5.7, "unit": "mL"}
